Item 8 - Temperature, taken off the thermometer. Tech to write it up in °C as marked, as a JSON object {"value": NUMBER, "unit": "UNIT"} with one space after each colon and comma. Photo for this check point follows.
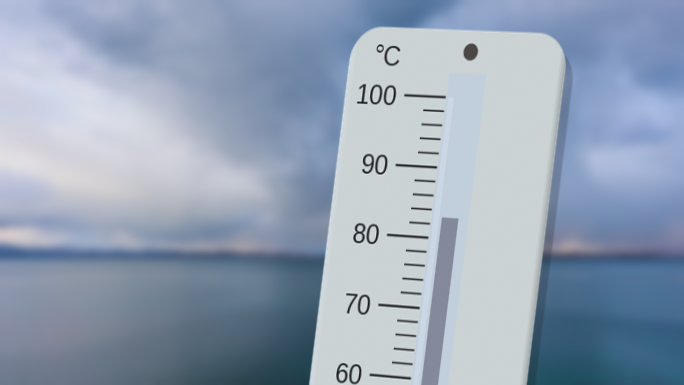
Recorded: {"value": 83, "unit": "°C"}
